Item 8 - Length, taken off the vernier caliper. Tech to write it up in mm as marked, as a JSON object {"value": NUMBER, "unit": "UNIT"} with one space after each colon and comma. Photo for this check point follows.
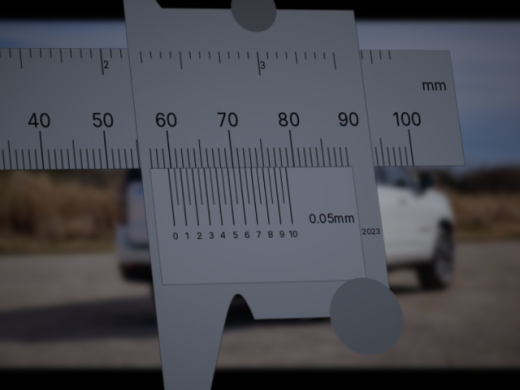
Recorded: {"value": 59.6, "unit": "mm"}
